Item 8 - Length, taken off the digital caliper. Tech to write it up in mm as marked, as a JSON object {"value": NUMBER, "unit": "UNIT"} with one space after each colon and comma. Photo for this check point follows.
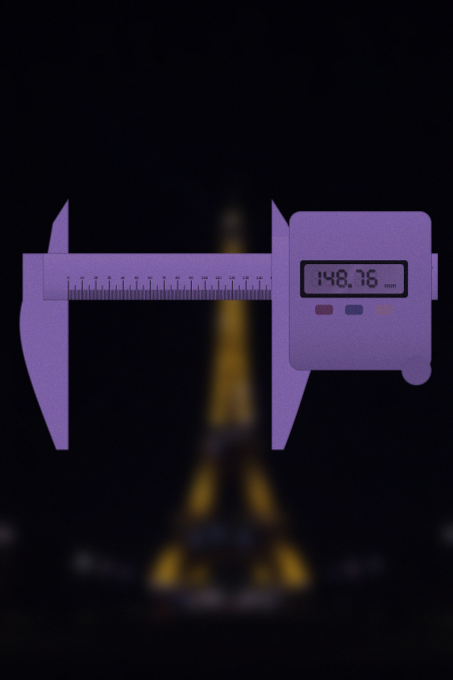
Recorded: {"value": 148.76, "unit": "mm"}
